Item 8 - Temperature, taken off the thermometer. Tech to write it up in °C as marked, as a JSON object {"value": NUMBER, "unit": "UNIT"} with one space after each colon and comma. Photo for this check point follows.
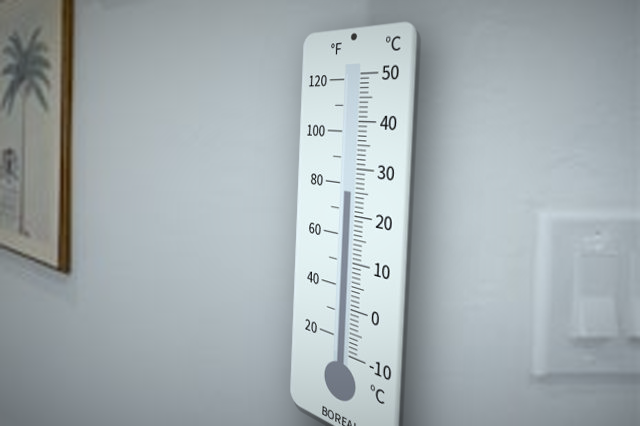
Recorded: {"value": 25, "unit": "°C"}
